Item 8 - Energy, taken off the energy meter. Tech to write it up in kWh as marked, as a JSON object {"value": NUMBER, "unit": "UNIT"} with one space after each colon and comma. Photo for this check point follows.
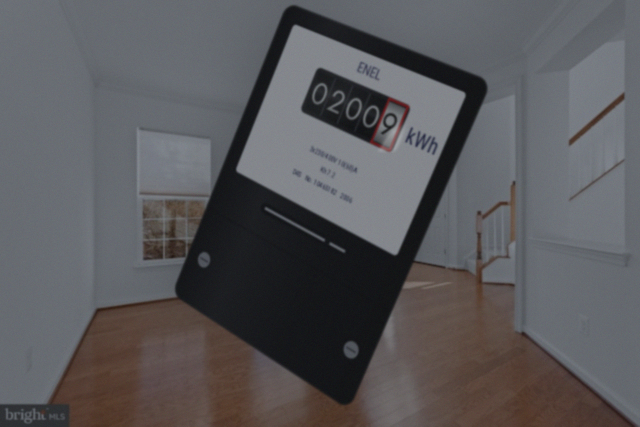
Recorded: {"value": 200.9, "unit": "kWh"}
